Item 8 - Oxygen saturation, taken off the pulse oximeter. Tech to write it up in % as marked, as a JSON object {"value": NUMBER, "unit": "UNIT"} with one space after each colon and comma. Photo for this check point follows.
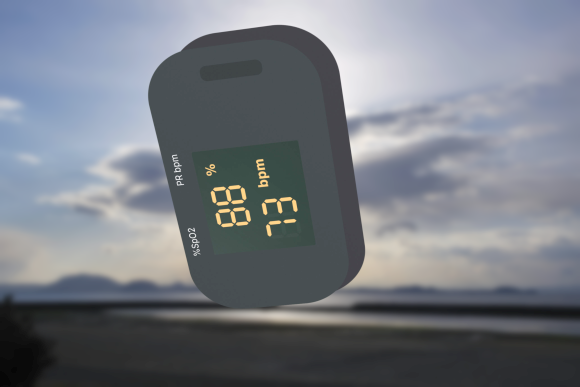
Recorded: {"value": 88, "unit": "%"}
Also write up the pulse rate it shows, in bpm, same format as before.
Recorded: {"value": 73, "unit": "bpm"}
